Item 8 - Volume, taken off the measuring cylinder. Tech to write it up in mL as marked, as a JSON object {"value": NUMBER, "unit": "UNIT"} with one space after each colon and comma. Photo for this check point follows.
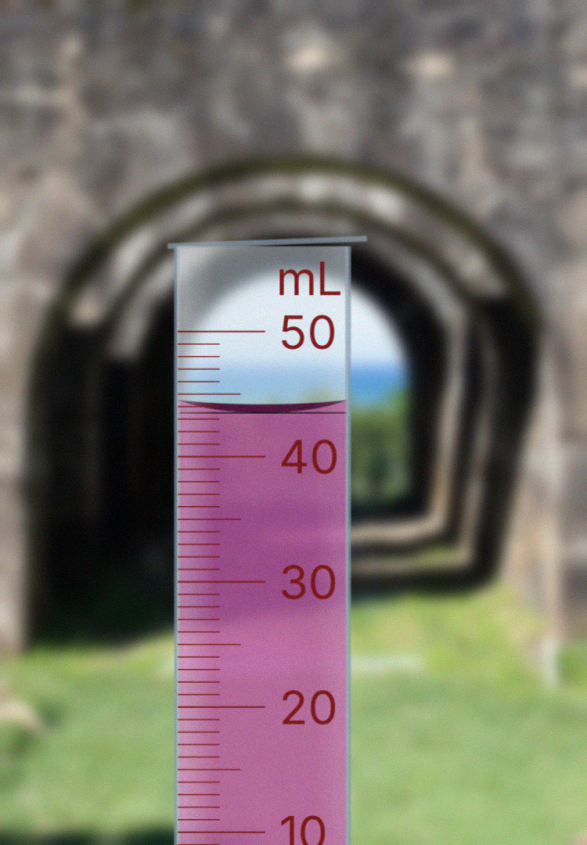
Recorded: {"value": 43.5, "unit": "mL"}
